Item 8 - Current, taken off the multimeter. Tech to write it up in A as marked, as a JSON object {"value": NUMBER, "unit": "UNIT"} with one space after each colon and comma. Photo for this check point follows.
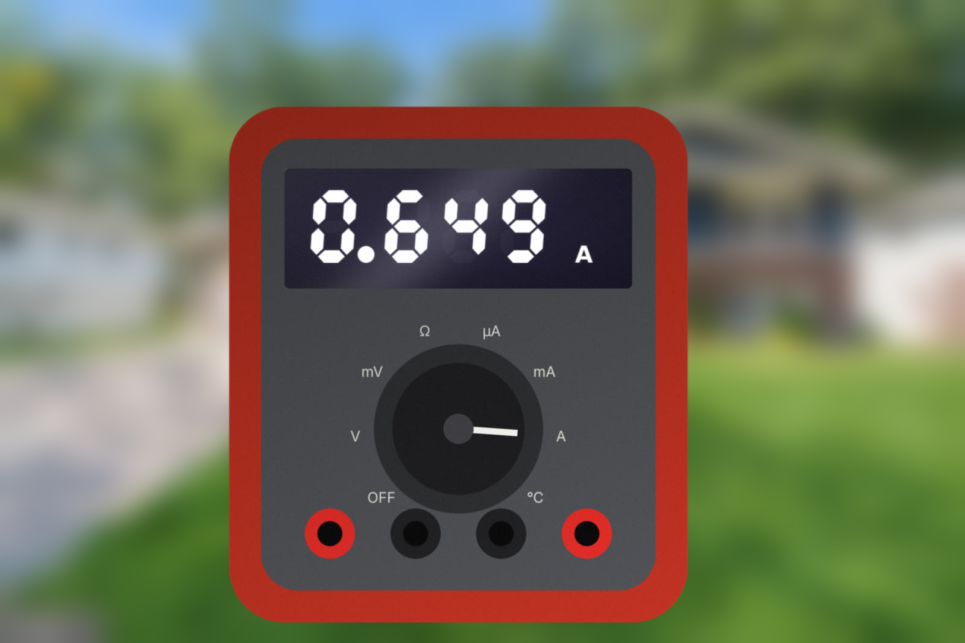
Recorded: {"value": 0.649, "unit": "A"}
